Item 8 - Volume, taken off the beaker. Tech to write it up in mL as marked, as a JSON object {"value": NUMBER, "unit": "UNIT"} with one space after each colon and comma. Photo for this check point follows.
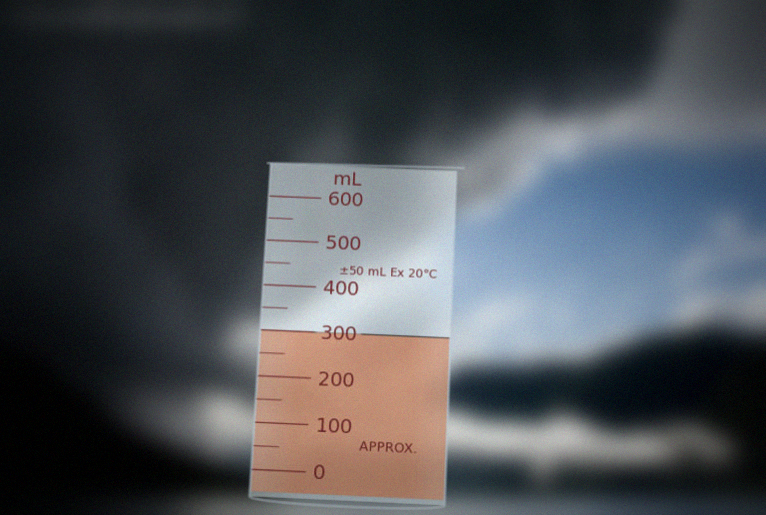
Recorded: {"value": 300, "unit": "mL"}
